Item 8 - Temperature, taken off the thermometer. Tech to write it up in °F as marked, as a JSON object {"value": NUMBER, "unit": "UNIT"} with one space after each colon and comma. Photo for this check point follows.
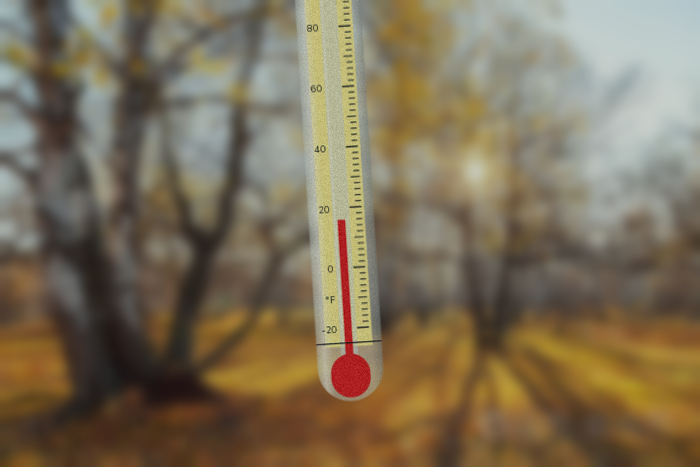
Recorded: {"value": 16, "unit": "°F"}
